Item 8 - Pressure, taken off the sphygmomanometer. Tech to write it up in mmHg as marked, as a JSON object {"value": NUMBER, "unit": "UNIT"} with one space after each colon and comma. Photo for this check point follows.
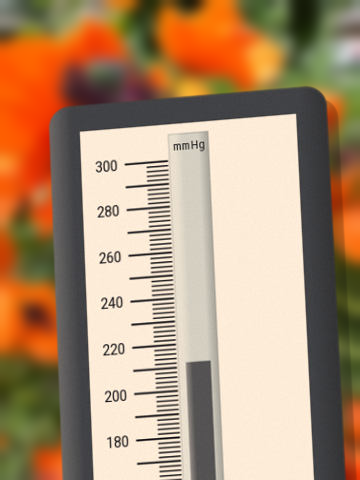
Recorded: {"value": 212, "unit": "mmHg"}
